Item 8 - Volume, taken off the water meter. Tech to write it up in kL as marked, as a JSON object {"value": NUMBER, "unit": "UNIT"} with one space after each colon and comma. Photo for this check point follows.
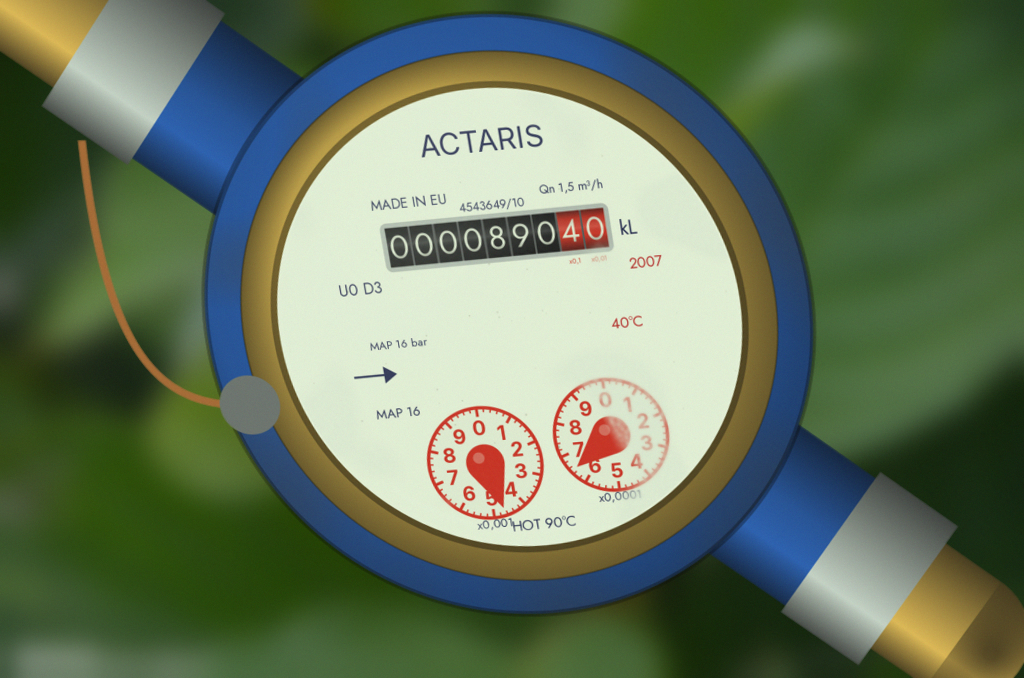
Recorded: {"value": 890.4046, "unit": "kL"}
